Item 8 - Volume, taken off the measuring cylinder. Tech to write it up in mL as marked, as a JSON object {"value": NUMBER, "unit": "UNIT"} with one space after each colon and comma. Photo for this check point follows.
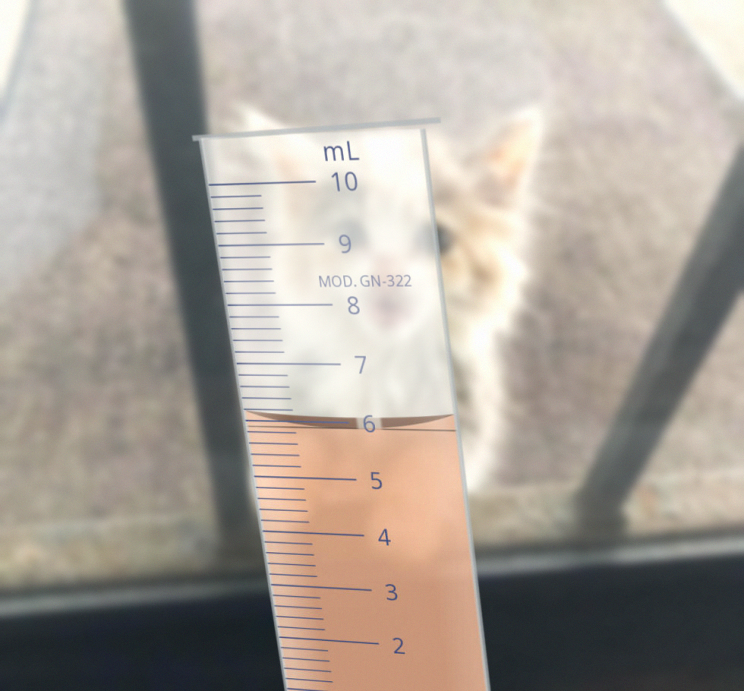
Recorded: {"value": 5.9, "unit": "mL"}
